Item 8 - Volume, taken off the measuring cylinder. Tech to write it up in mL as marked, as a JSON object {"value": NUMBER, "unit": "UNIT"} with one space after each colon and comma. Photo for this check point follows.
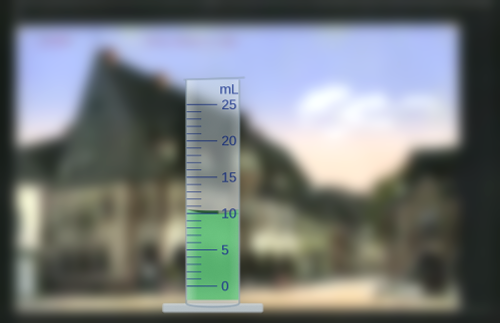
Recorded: {"value": 10, "unit": "mL"}
